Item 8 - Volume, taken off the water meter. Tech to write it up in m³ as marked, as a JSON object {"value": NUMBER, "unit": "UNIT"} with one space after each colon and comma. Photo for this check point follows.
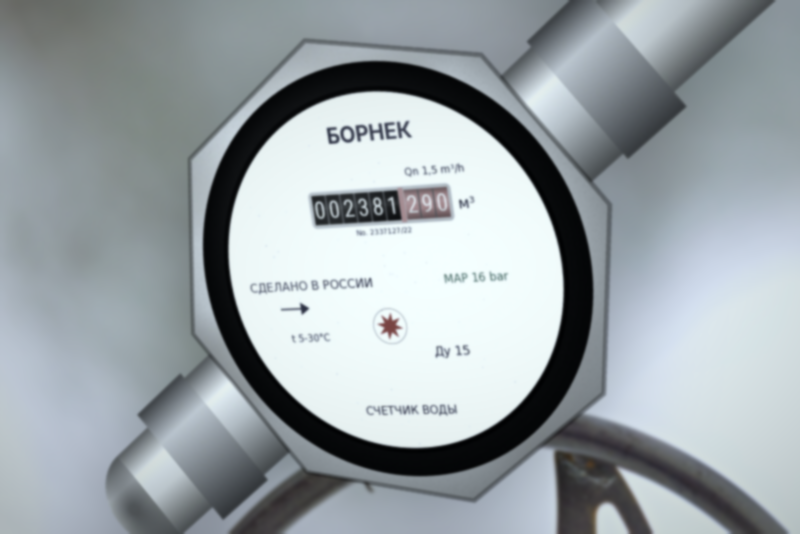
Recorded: {"value": 2381.290, "unit": "m³"}
